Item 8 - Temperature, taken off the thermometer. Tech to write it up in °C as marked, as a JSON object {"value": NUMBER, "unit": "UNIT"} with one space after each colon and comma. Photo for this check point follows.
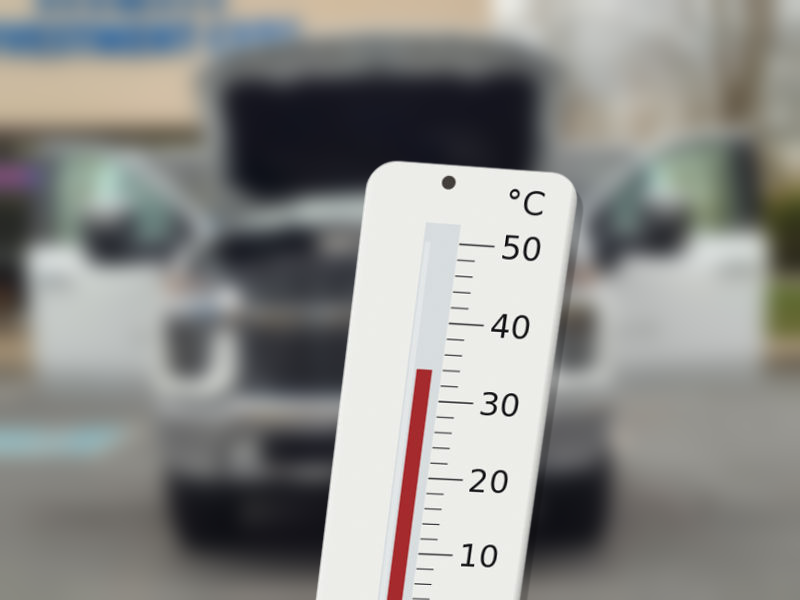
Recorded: {"value": 34, "unit": "°C"}
